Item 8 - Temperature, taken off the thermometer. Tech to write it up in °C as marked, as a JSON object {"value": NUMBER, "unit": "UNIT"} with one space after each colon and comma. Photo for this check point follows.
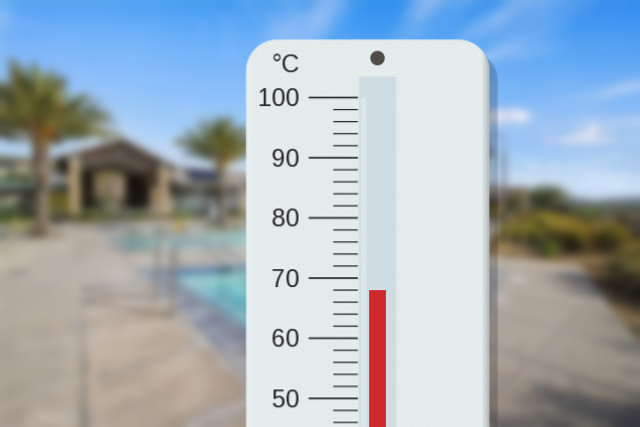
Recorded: {"value": 68, "unit": "°C"}
